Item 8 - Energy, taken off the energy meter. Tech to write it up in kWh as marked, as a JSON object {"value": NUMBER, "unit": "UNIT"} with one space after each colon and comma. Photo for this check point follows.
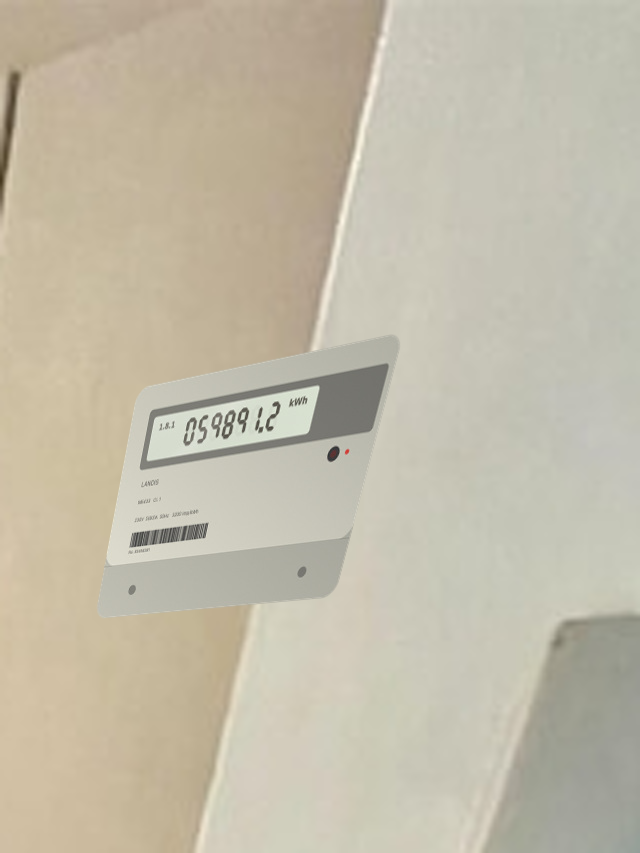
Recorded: {"value": 59891.2, "unit": "kWh"}
